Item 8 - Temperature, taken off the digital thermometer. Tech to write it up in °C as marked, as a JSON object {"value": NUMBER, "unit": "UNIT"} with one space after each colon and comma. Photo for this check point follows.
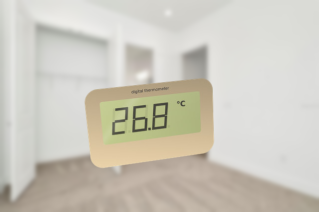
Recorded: {"value": 26.8, "unit": "°C"}
